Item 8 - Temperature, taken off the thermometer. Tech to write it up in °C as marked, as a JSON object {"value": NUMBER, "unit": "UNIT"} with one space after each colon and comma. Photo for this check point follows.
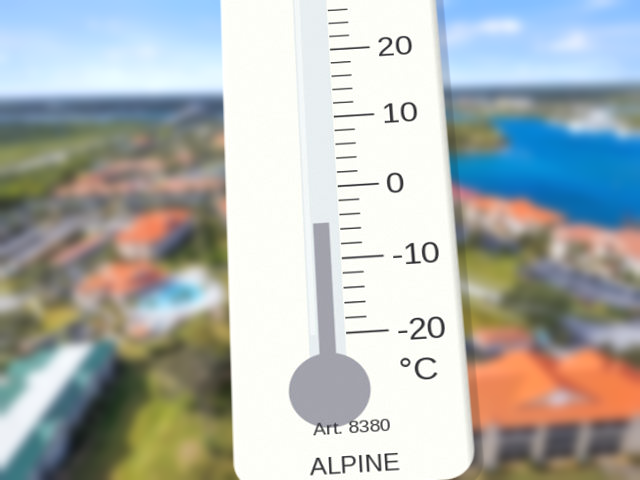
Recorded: {"value": -5, "unit": "°C"}
